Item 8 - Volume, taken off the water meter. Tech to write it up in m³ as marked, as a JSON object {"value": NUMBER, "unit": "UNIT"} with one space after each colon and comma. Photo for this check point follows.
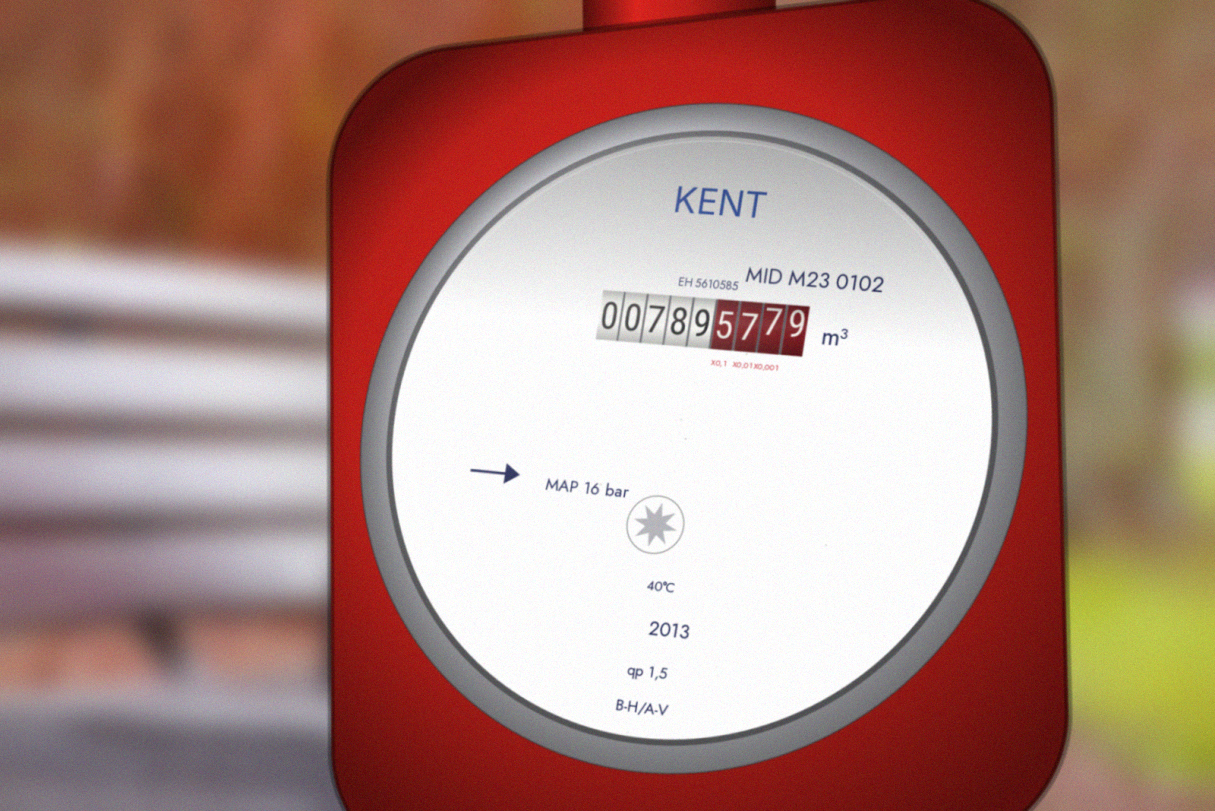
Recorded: {"value": 789.5779, "unit": "m³"}
